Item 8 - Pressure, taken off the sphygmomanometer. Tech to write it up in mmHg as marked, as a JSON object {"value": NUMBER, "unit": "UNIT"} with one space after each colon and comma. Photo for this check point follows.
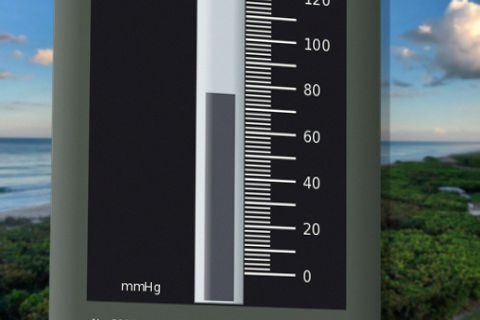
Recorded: {"value": 76, "unit": "mmHg"}
